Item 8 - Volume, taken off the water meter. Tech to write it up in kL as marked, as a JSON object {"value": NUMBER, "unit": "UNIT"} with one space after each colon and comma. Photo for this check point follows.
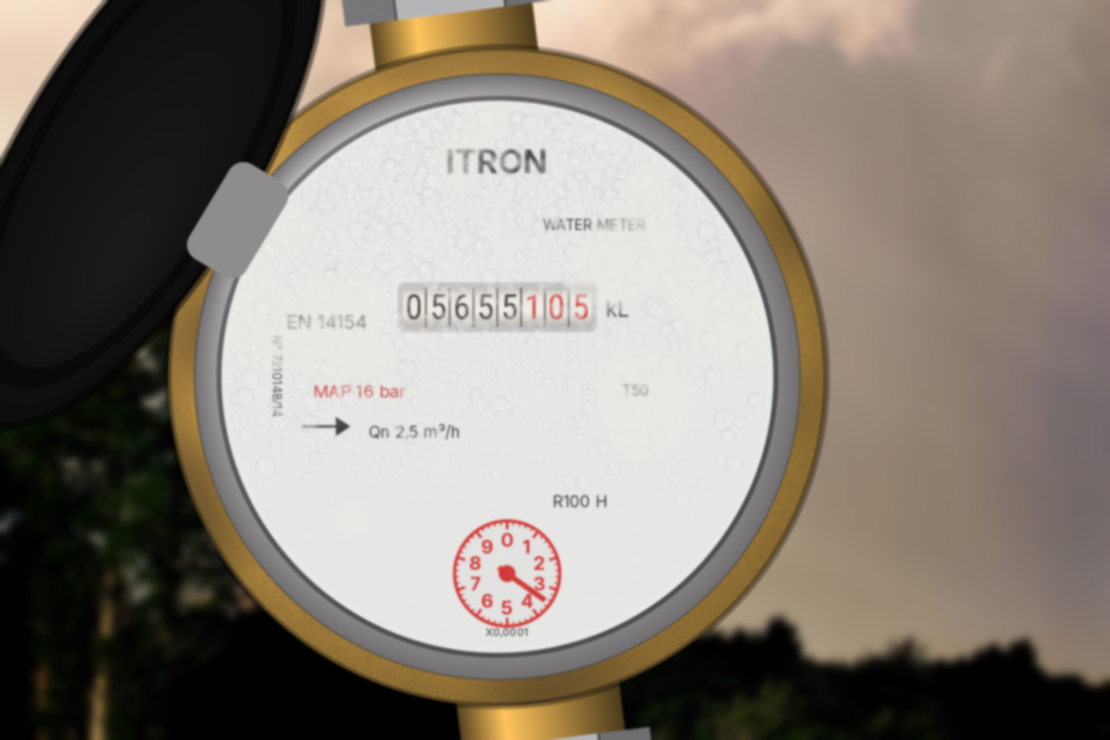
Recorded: {"value": 5655.1053, "unit": "kL"}
